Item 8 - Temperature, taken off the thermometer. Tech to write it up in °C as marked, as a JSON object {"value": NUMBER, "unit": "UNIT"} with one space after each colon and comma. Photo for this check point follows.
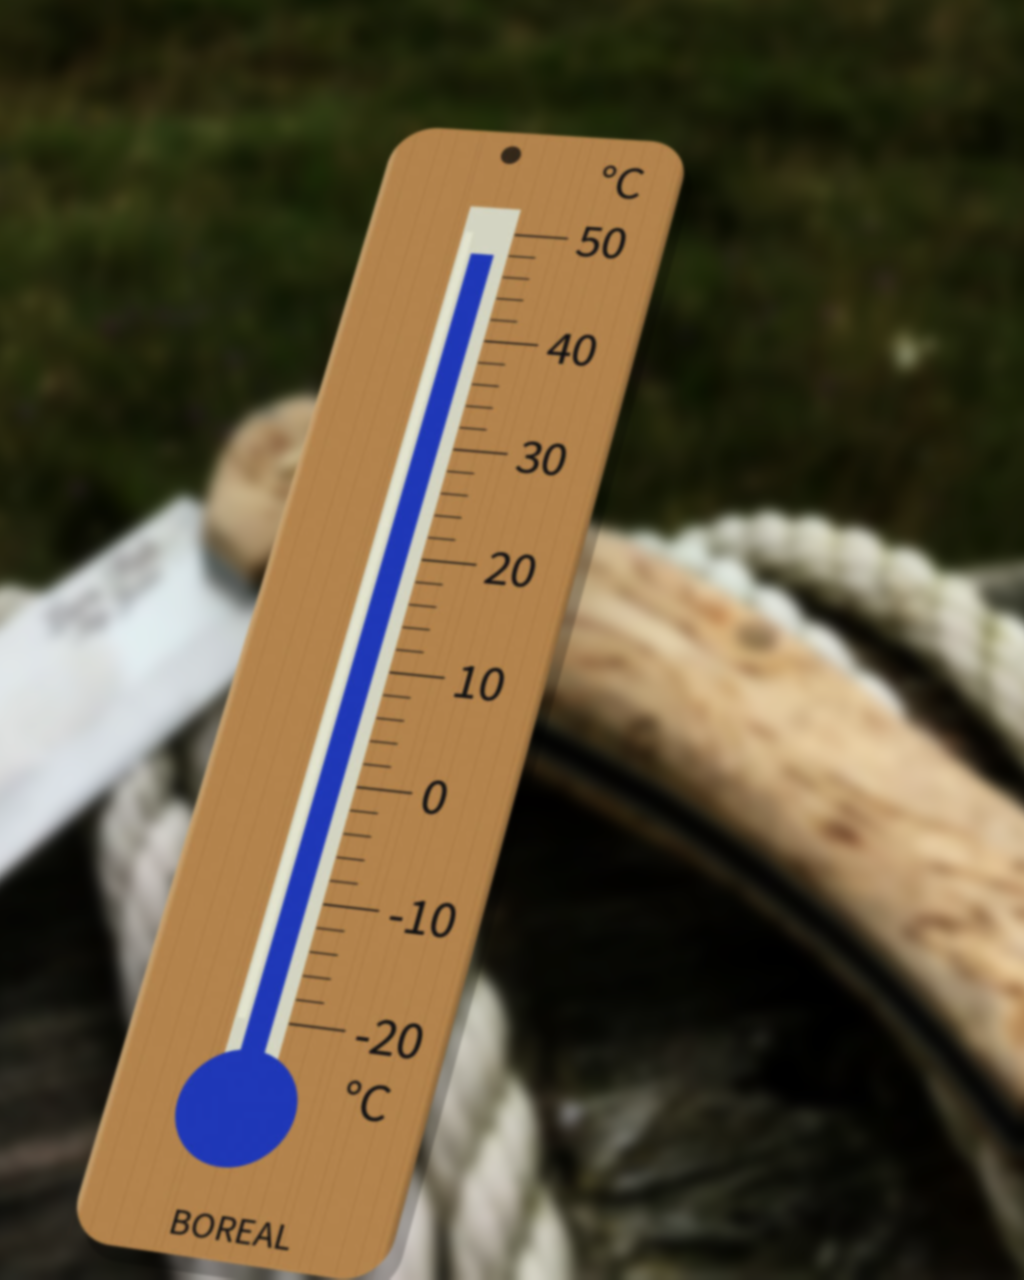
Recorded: {"value": 48, "unit": "°C"}
